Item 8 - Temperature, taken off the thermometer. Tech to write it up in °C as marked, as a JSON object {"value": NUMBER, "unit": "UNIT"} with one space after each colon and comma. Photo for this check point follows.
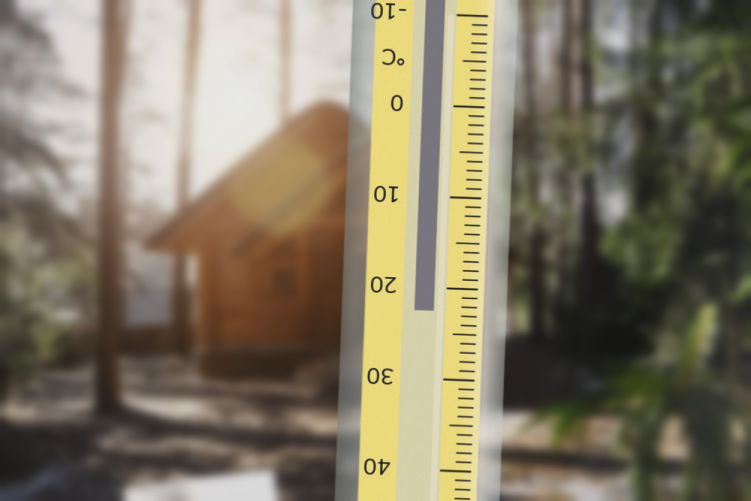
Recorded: {"value": 22.5, "unit": "°C"}
